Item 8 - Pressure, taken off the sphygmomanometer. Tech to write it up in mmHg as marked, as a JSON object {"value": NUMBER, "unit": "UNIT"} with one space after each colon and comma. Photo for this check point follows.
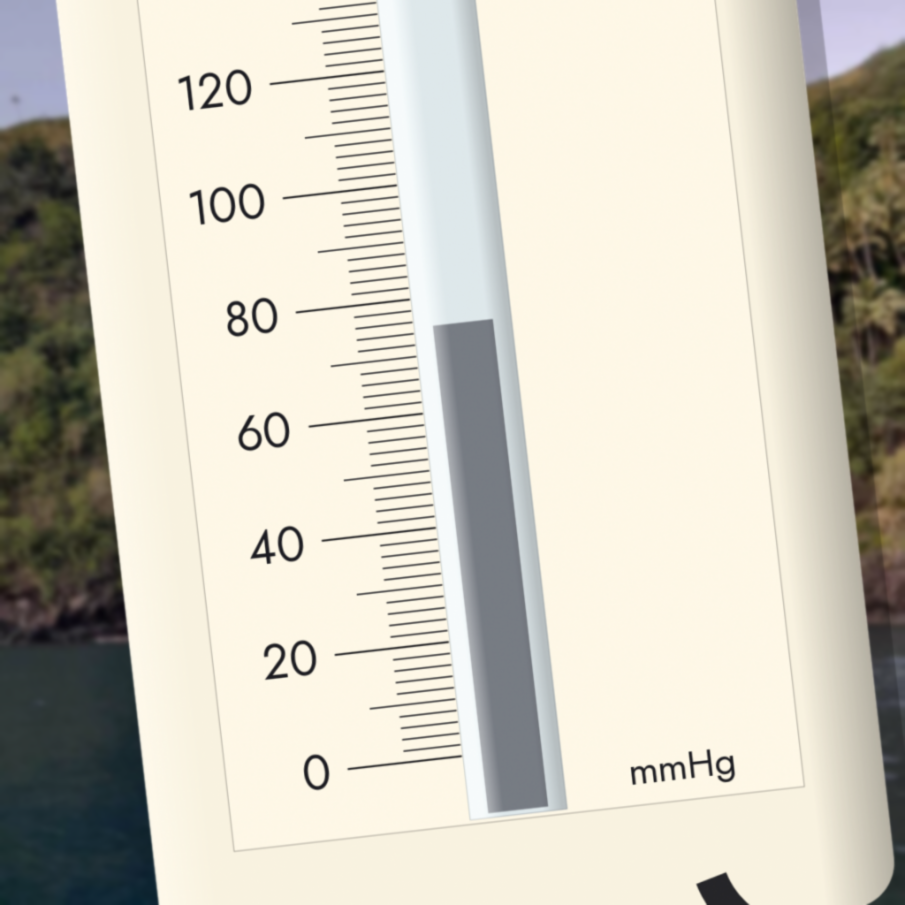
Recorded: {"value": 75, "unit": "mmHg"}
